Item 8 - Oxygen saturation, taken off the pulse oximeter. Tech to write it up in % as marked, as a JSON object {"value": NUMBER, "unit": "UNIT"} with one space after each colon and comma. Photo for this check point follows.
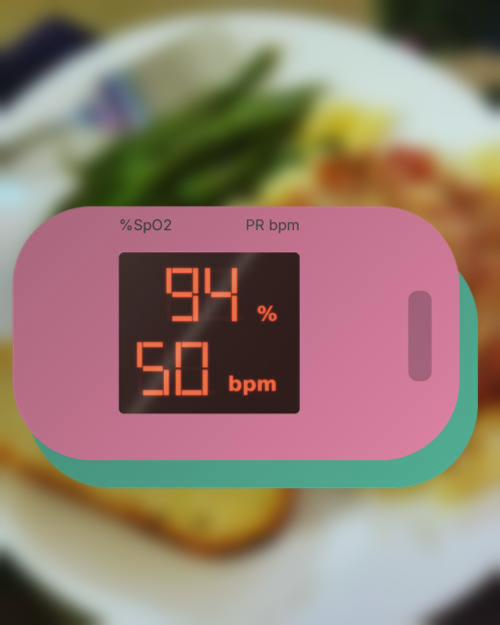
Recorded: {"value": 94, "unit": "%"}
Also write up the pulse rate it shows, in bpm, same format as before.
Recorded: {"value": 50, "unit": "bpm"}
